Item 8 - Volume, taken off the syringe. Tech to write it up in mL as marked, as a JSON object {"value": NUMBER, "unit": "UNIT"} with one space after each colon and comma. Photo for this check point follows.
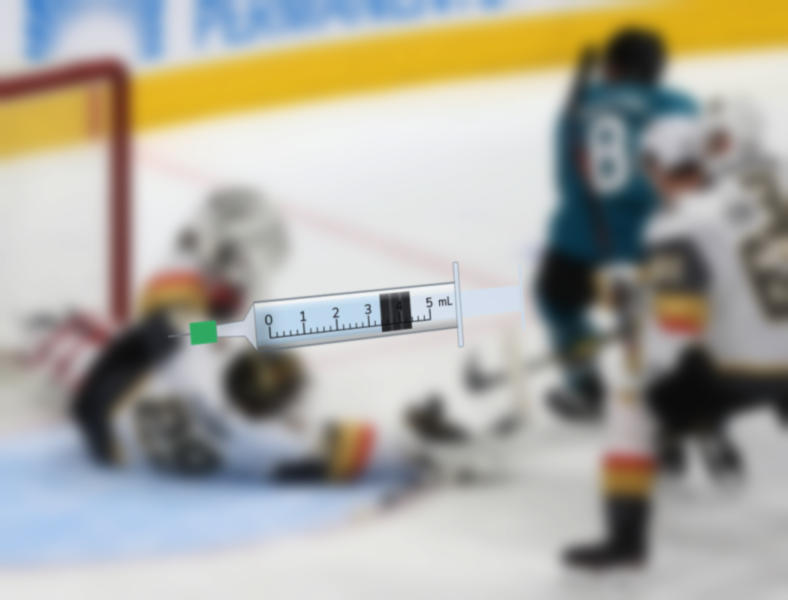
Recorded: {"value": 3.4, "unit": "mL"}
